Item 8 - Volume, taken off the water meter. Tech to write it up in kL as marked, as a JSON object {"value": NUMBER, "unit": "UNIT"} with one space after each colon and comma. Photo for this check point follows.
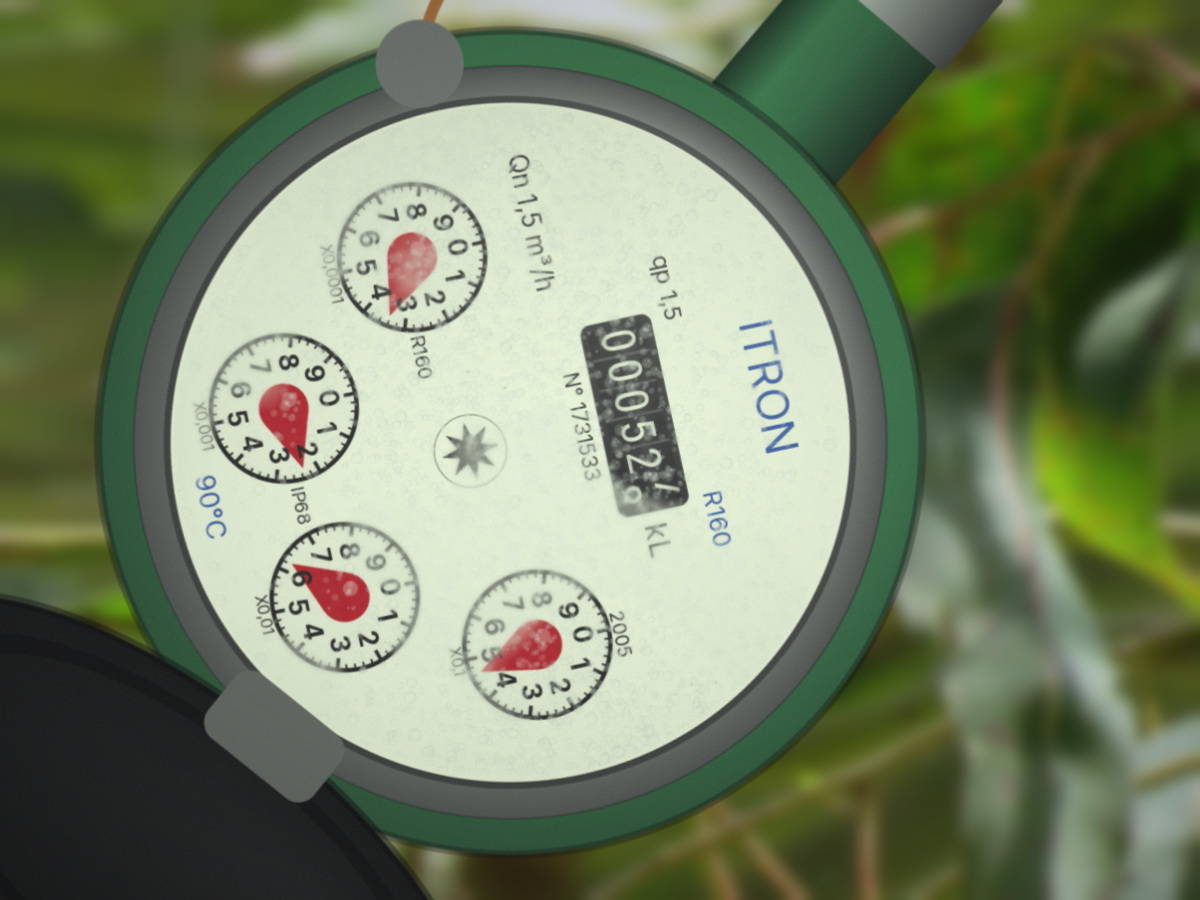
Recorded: {"value": 527.4623, "unit": "kL"}
